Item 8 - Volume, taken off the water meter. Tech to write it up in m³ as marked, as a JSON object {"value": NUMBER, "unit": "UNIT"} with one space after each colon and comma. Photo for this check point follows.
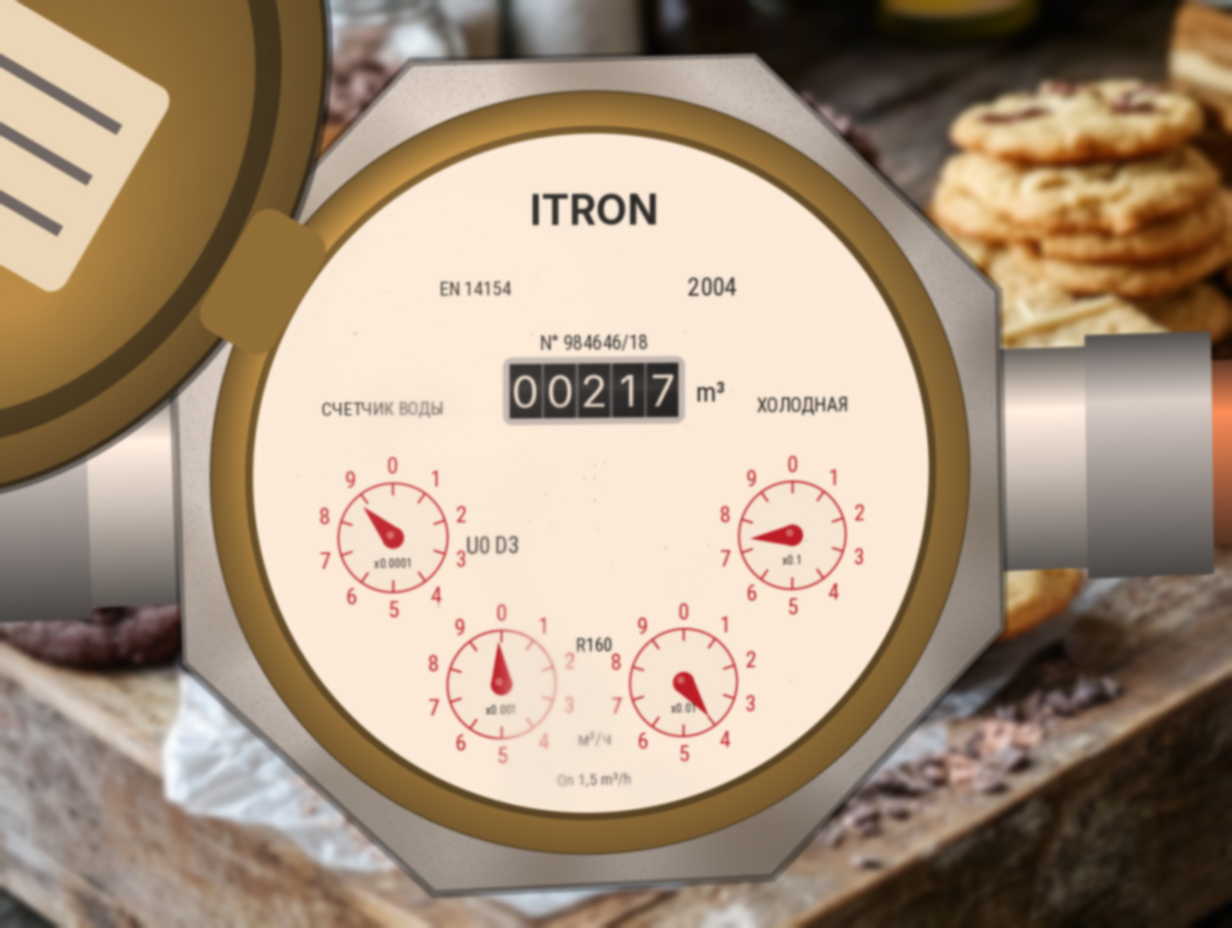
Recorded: {"value": 217.7398, "unit": "m³"}
